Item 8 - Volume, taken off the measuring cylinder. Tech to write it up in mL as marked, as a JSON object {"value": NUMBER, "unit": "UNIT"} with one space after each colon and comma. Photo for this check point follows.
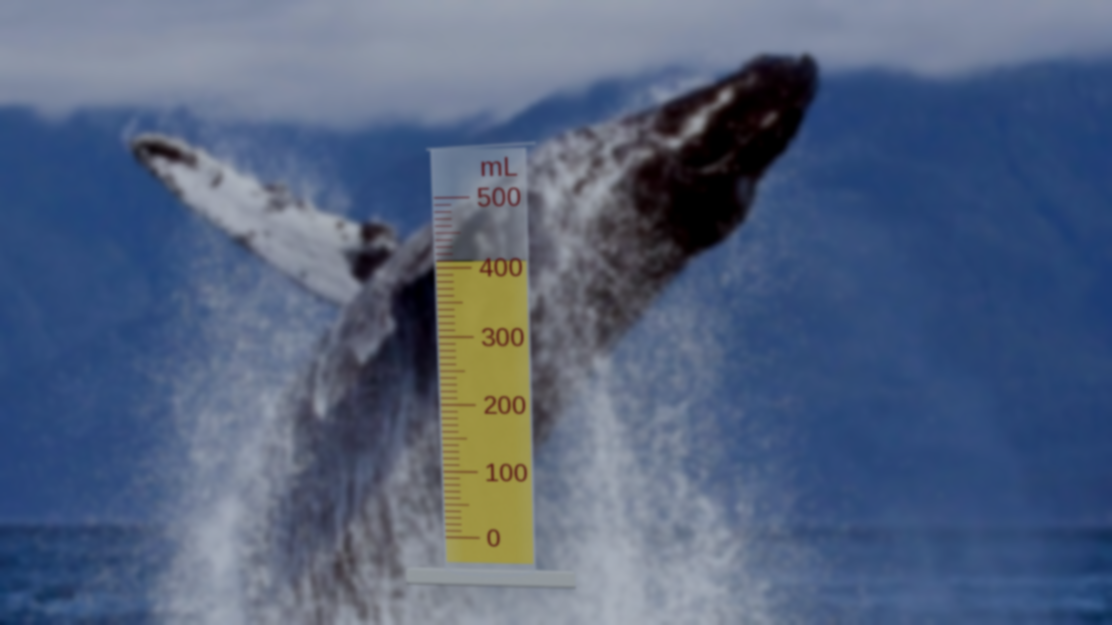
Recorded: {"value": 410, "unit": "mL"}
